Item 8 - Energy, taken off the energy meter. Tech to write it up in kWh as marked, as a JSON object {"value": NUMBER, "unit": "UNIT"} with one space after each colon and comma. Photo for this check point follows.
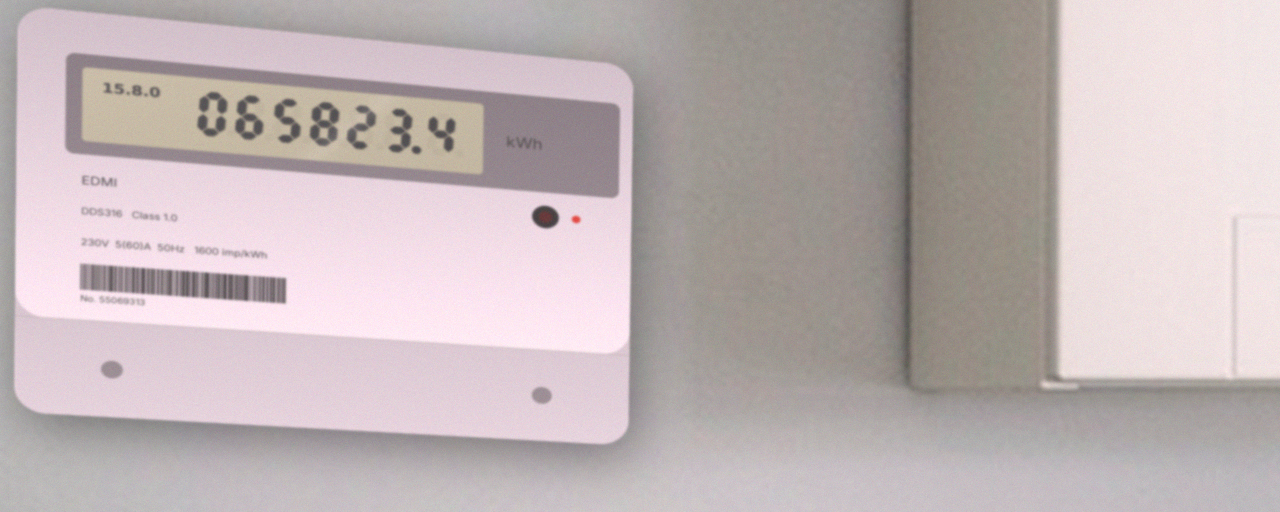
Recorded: {"value": 65823.4, "unit": "kWh"}
